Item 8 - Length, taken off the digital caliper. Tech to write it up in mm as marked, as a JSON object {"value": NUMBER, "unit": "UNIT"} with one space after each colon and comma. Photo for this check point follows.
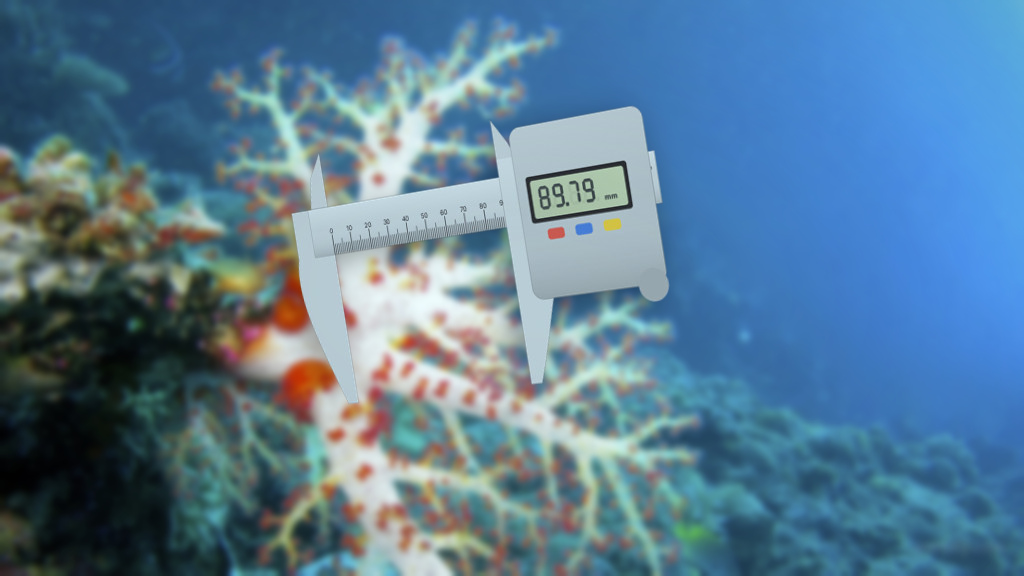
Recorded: {"value": 89.79, "unit": "mm"}
